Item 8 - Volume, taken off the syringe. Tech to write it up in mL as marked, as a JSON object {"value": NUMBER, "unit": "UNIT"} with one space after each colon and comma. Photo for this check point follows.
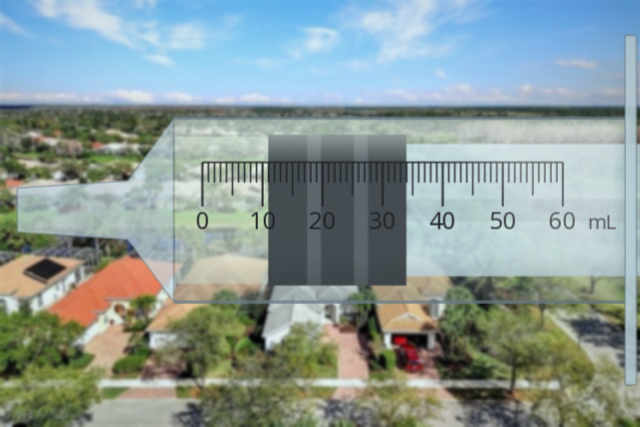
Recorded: {"value": 11, "unit": "mL"}
